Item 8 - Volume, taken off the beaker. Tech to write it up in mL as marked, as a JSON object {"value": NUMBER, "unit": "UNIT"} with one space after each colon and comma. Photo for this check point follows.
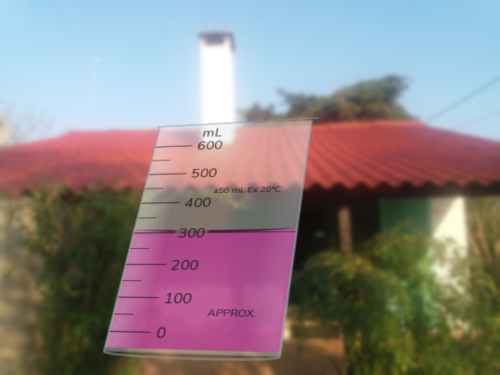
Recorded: {"value": 300, "unit": "mL"}
